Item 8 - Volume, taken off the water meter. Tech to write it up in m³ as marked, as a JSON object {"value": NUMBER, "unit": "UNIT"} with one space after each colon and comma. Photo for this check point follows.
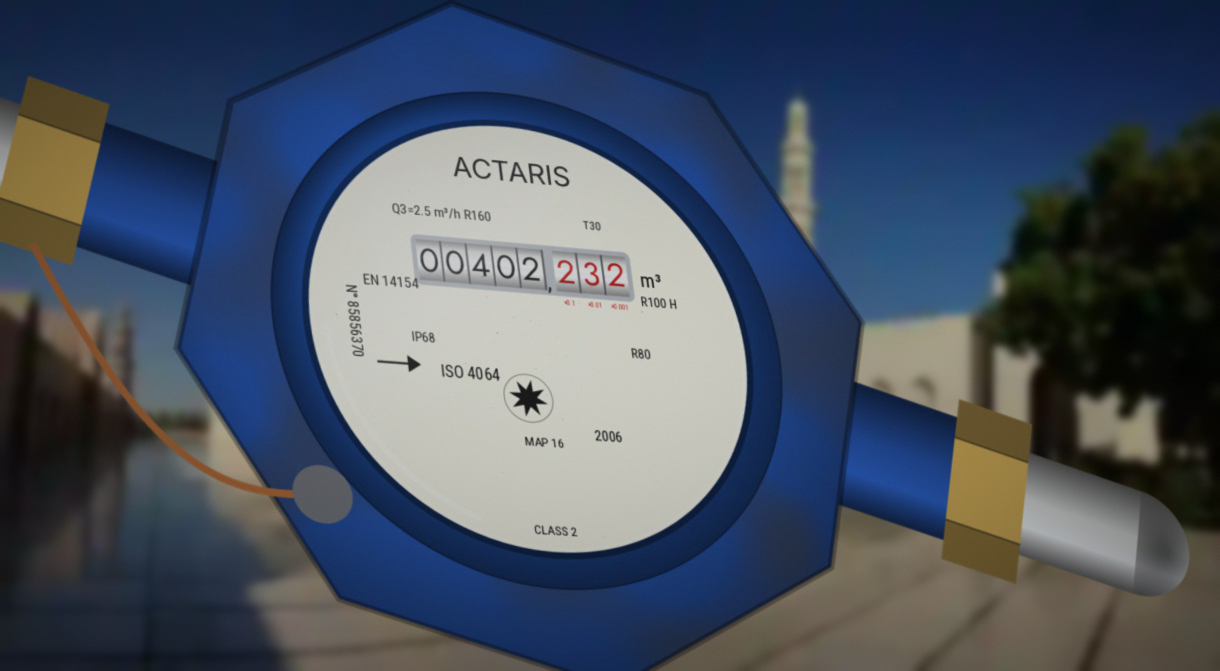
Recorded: {"value": 402.232, "unit": "m³"}
